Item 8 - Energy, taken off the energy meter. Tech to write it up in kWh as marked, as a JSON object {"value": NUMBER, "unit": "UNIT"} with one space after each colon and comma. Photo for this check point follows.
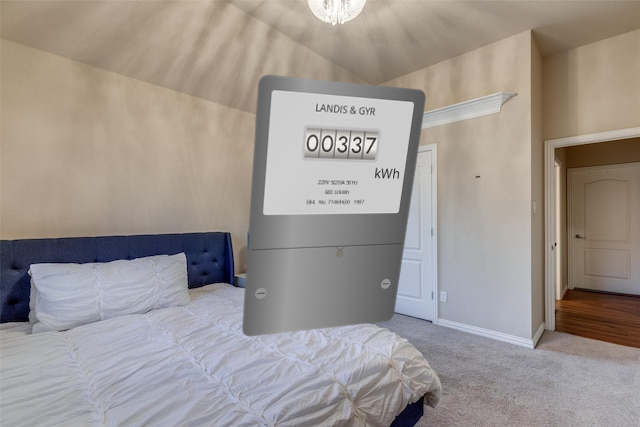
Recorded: {"value": 337, "unit": "kWh"}
